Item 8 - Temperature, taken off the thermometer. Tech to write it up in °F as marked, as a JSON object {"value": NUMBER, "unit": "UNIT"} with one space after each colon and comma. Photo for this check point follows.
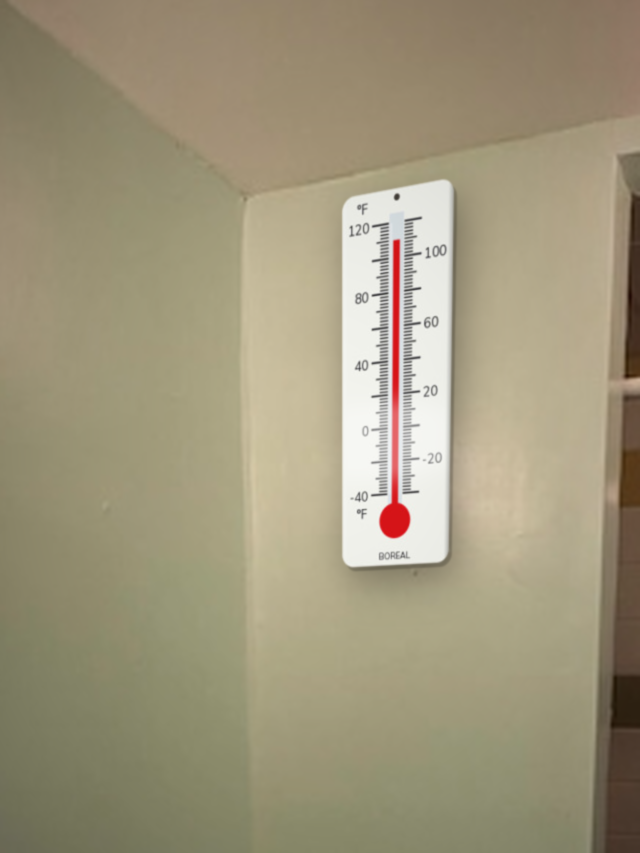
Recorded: {"value": 110, "unit": "°F"}
